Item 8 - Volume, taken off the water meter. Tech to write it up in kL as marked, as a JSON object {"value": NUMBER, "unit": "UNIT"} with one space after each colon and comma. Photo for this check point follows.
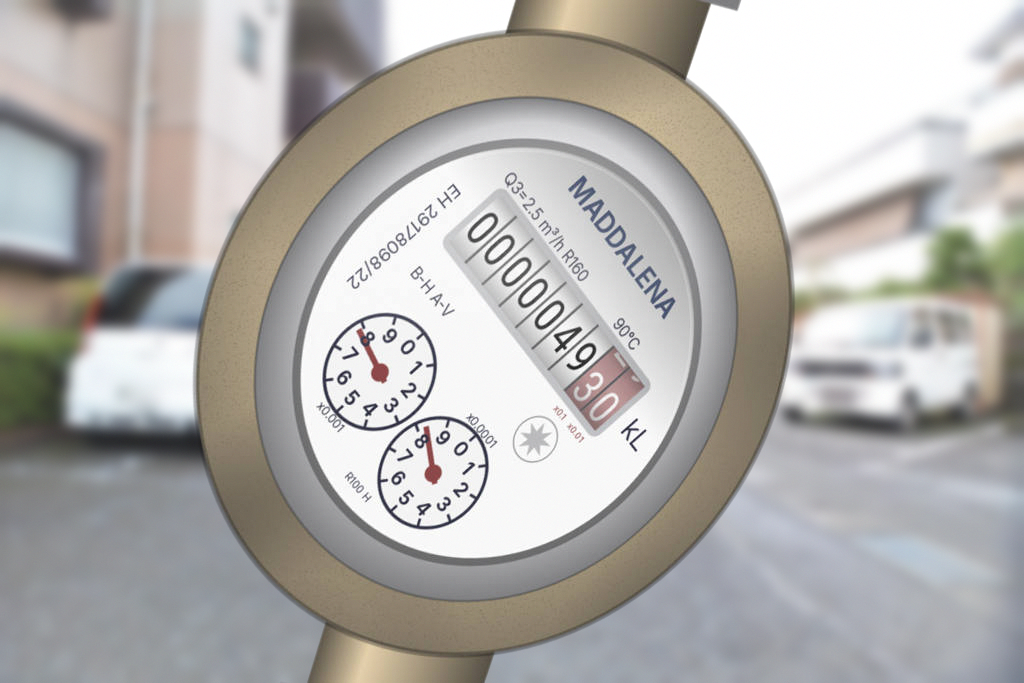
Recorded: {"value": 49.2978, "unit": "kL"}
